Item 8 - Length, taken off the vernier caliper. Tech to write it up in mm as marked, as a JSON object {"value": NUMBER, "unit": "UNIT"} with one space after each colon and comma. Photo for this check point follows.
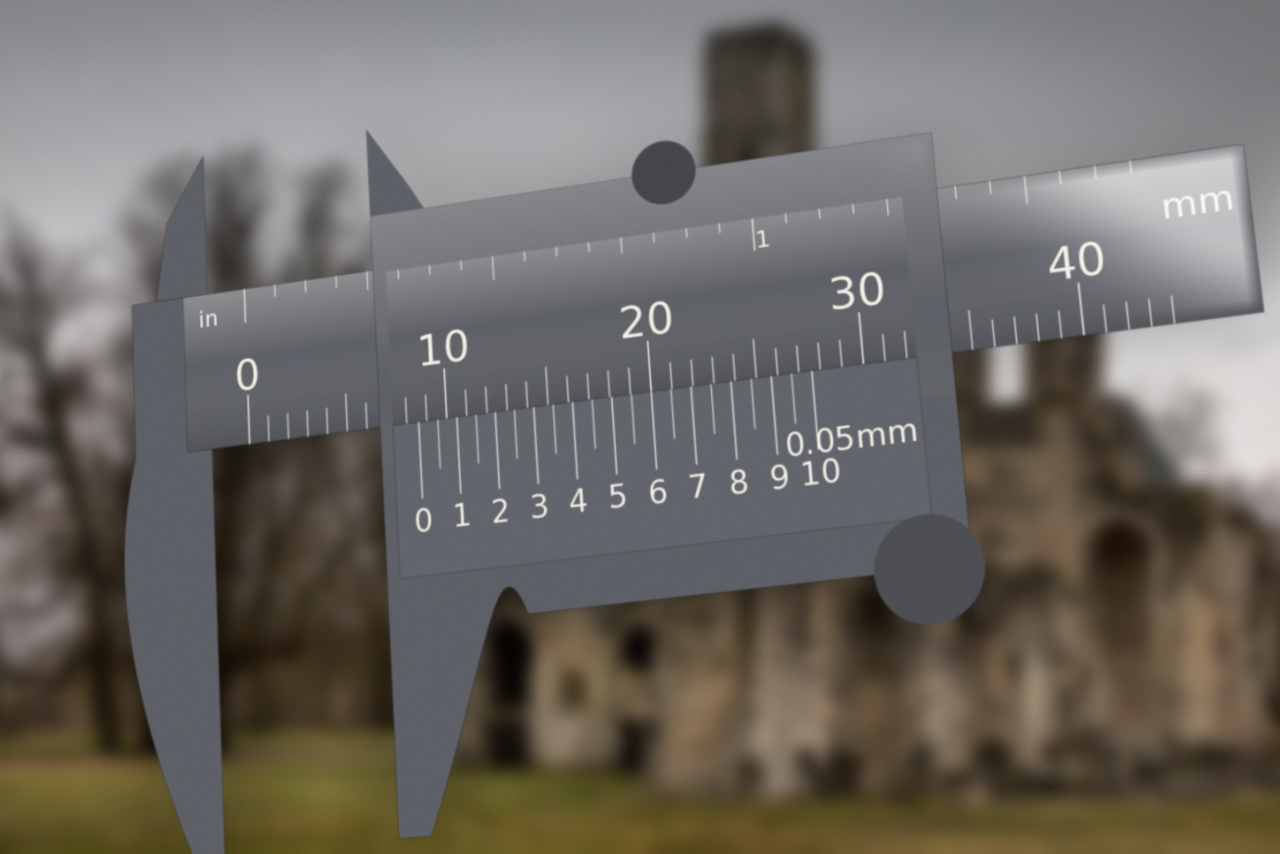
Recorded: {"value": 8.6, "unit": "mm"}
